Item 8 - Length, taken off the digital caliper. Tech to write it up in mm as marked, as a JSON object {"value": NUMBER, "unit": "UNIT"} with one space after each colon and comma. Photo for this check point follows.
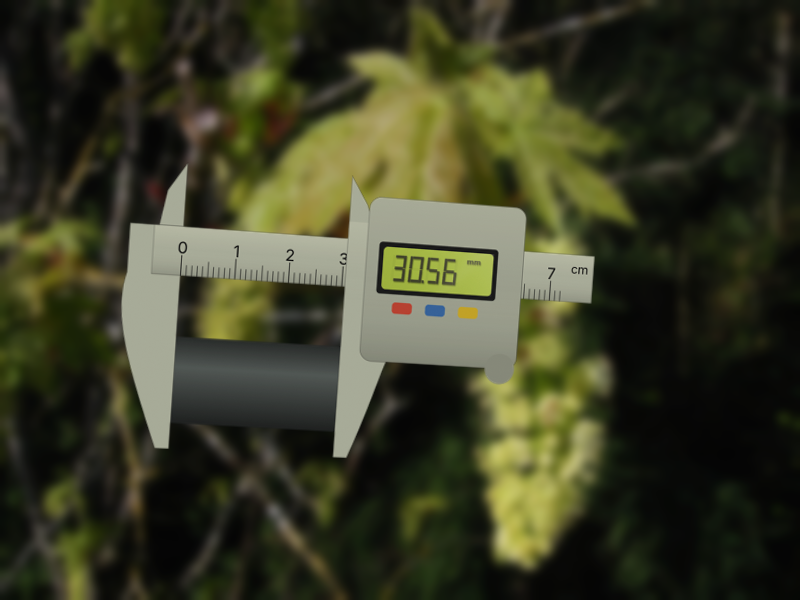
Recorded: {"value": 30.56, "unit": "mm"}
